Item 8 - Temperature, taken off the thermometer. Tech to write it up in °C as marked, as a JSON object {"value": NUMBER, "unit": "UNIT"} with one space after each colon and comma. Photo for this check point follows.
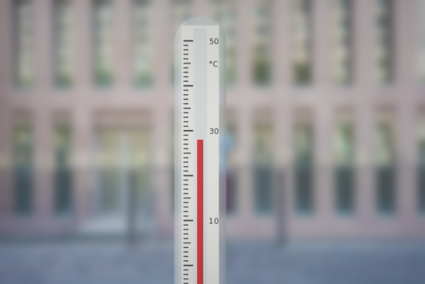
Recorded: {"value": 28, "unit": "°C"}
